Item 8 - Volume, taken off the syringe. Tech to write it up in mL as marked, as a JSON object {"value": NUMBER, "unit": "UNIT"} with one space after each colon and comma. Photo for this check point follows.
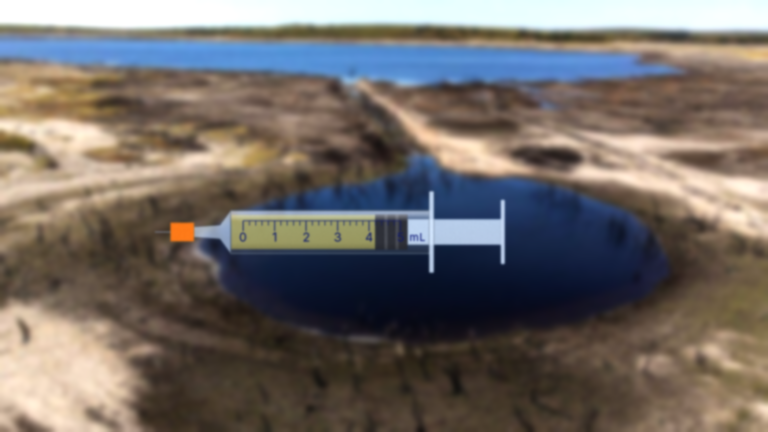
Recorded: {"value": 4.2, "unit": "mL"}
